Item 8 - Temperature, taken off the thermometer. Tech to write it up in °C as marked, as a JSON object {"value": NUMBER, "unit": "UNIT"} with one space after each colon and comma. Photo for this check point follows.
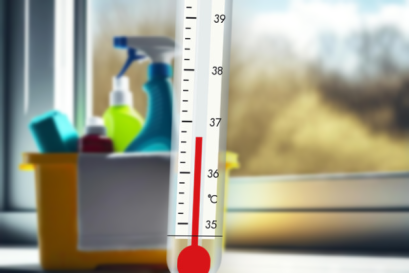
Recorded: {"value": 36.7, "unit": "°C"}
